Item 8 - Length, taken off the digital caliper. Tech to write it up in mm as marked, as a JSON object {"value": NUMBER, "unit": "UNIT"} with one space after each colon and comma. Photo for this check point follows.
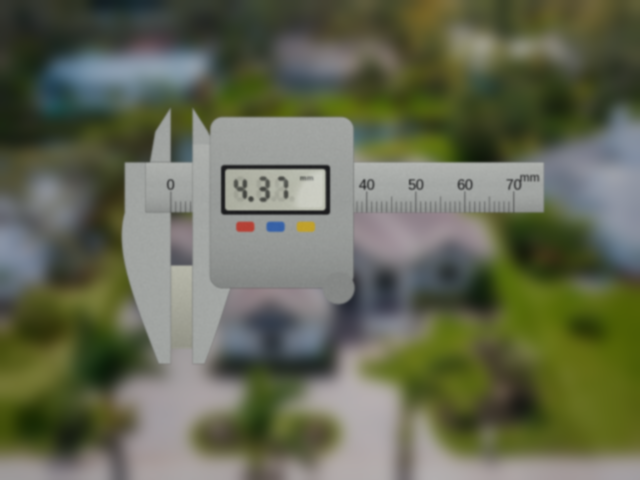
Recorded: {"value": 4.37, "unit": "mm"}
